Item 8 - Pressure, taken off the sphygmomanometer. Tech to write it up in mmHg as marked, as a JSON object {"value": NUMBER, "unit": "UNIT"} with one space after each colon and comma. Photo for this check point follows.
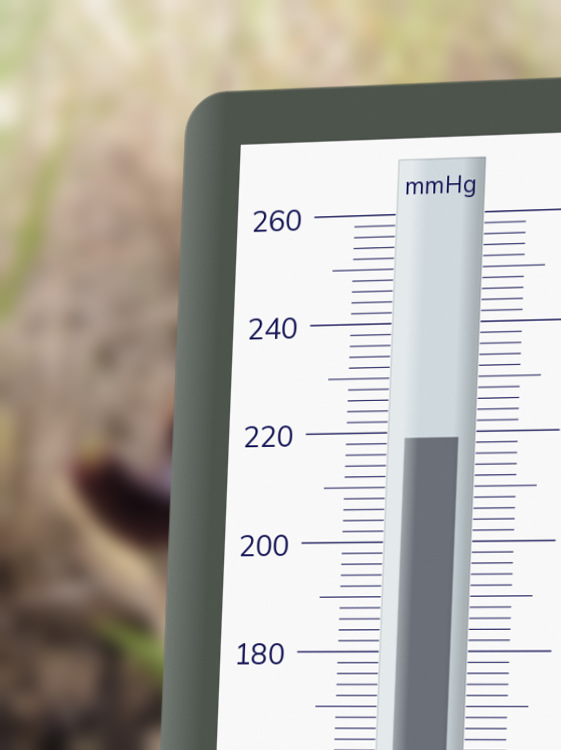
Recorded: {"value": 219, "unit": "mmHg"}
